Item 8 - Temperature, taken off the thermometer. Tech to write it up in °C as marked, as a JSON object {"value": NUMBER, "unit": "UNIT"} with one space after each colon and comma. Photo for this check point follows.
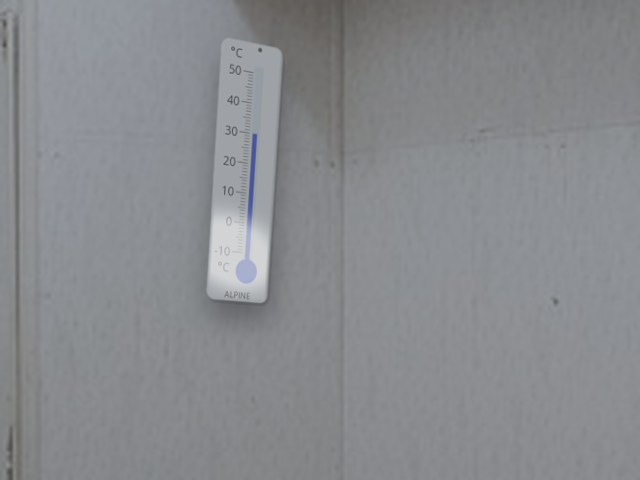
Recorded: {"value": 30, "unit": "°C"}
